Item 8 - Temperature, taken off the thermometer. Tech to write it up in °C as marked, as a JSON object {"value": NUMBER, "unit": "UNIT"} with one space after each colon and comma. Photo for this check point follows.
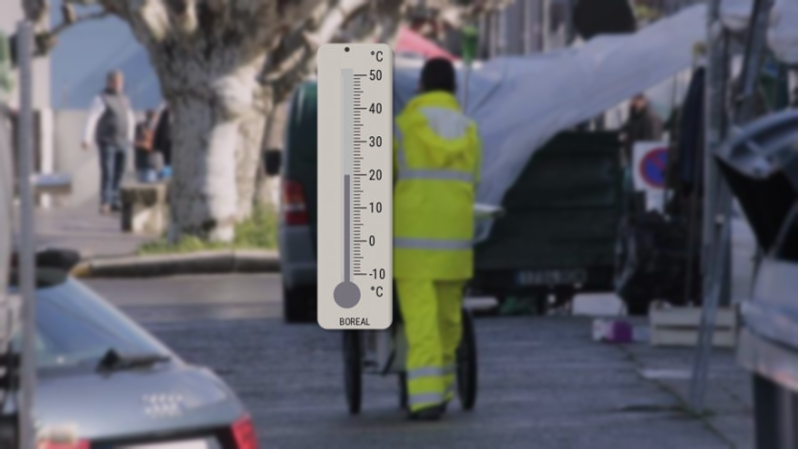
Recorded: {"value": 20, "unit": "°C"}
